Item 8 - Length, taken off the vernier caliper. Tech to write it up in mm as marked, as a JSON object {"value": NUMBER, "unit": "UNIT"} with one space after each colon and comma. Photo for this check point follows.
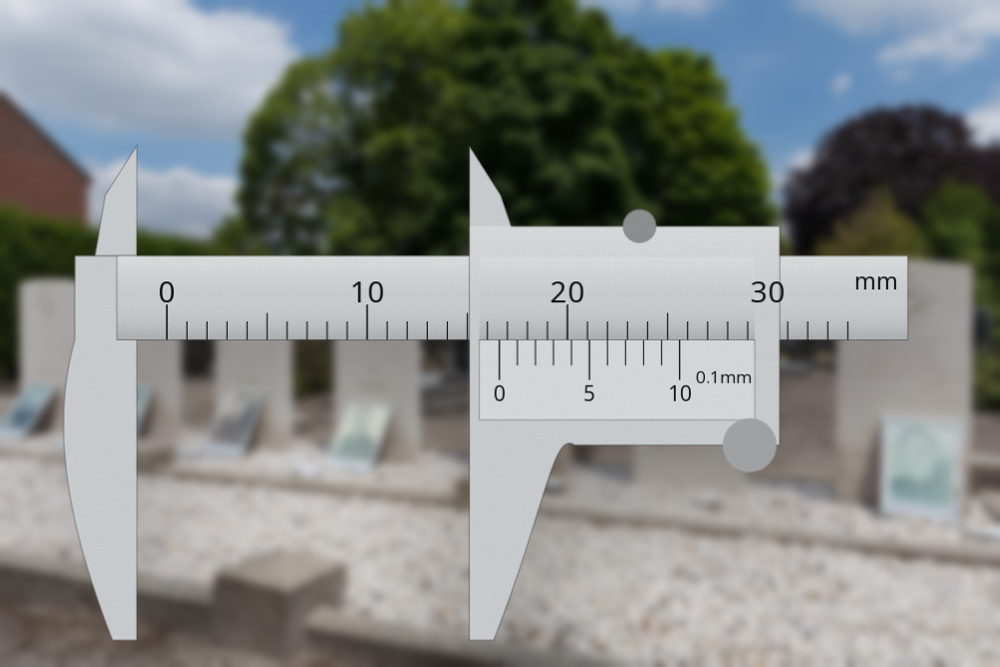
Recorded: {"value": 16.6, "unit": "mm"}
